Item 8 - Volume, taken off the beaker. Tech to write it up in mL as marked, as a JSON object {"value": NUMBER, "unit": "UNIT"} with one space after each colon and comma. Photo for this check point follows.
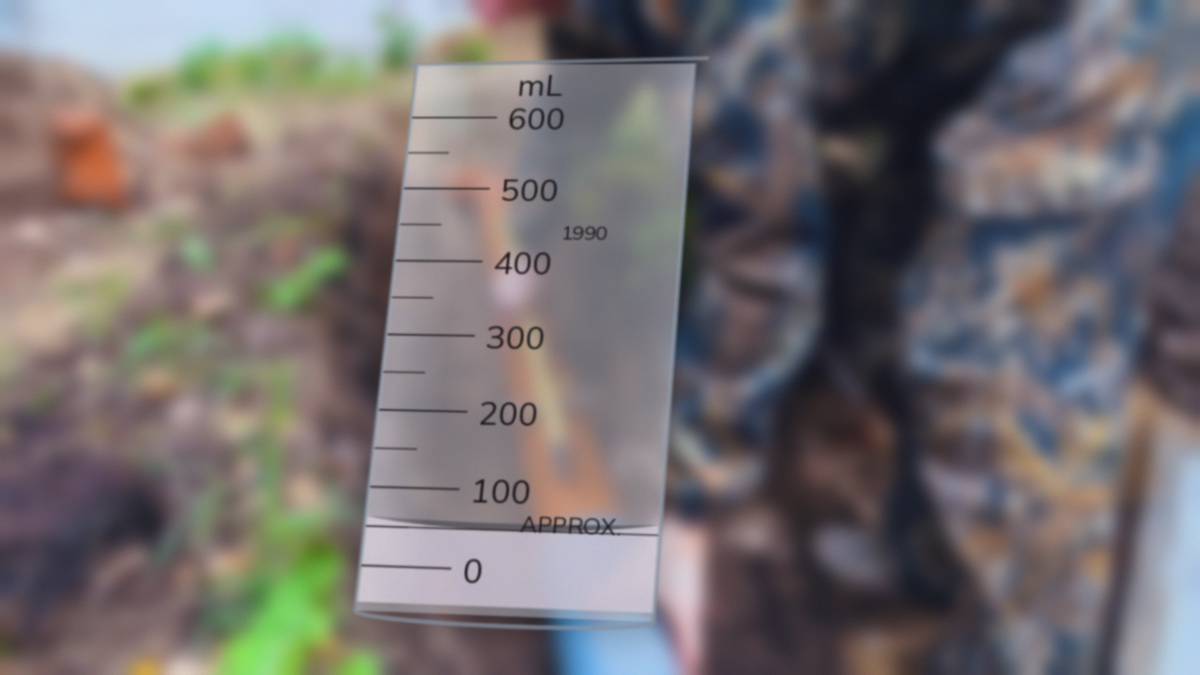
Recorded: {"value": 50, "unit": "mL"}
